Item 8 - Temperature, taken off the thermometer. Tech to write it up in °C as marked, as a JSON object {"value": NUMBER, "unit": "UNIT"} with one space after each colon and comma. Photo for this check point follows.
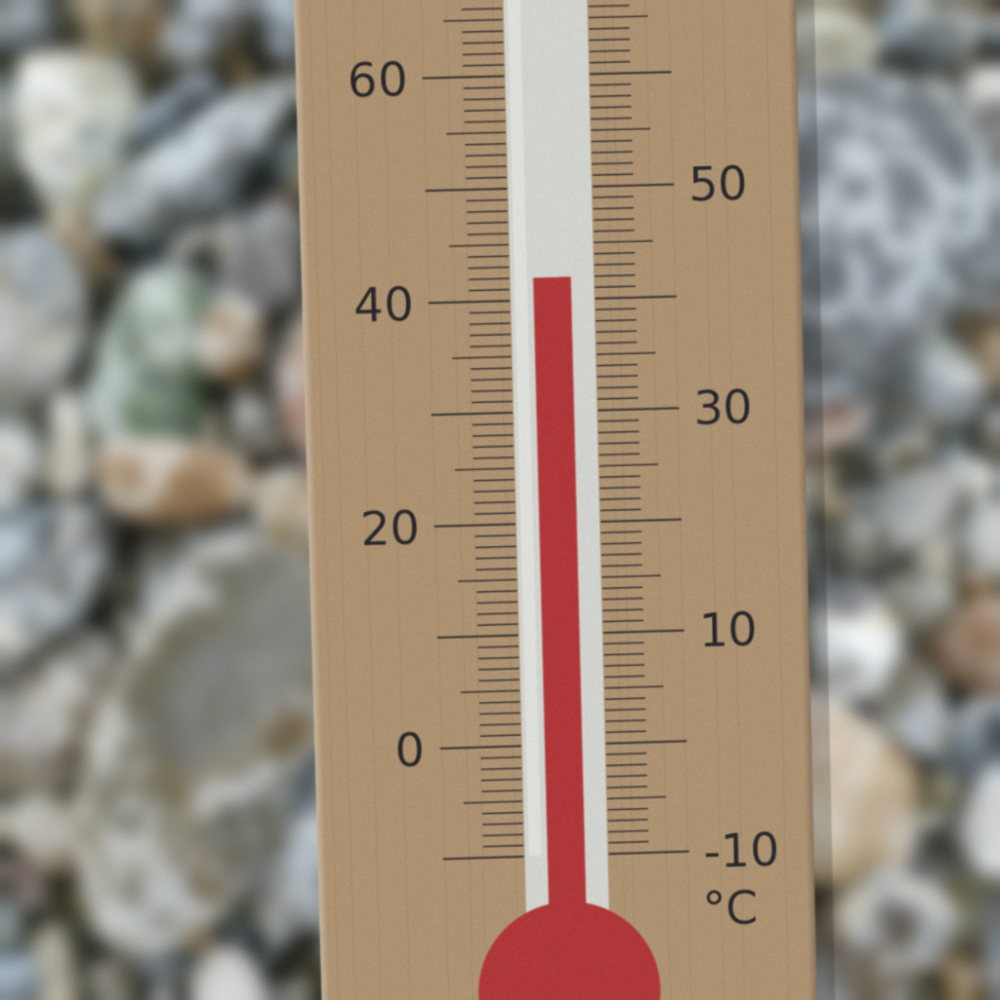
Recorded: {"value": 42, "unit": "°C"}
